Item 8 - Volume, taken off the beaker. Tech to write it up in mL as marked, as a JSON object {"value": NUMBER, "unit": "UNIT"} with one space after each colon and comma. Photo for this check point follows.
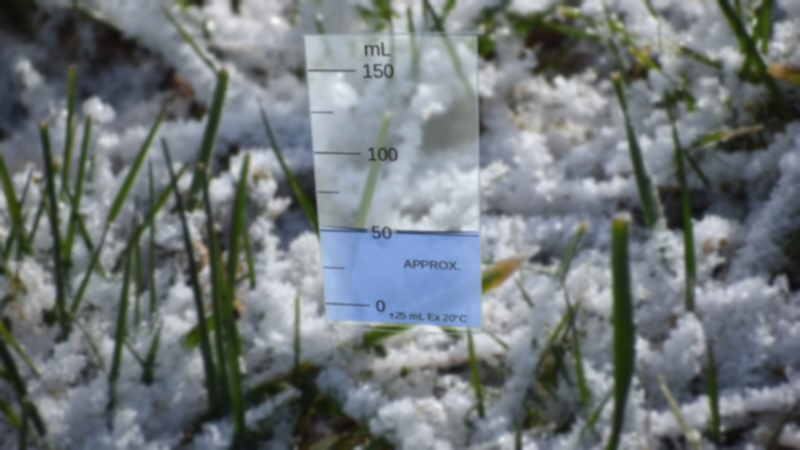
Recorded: {"value": 50, "unit": "mL"}
